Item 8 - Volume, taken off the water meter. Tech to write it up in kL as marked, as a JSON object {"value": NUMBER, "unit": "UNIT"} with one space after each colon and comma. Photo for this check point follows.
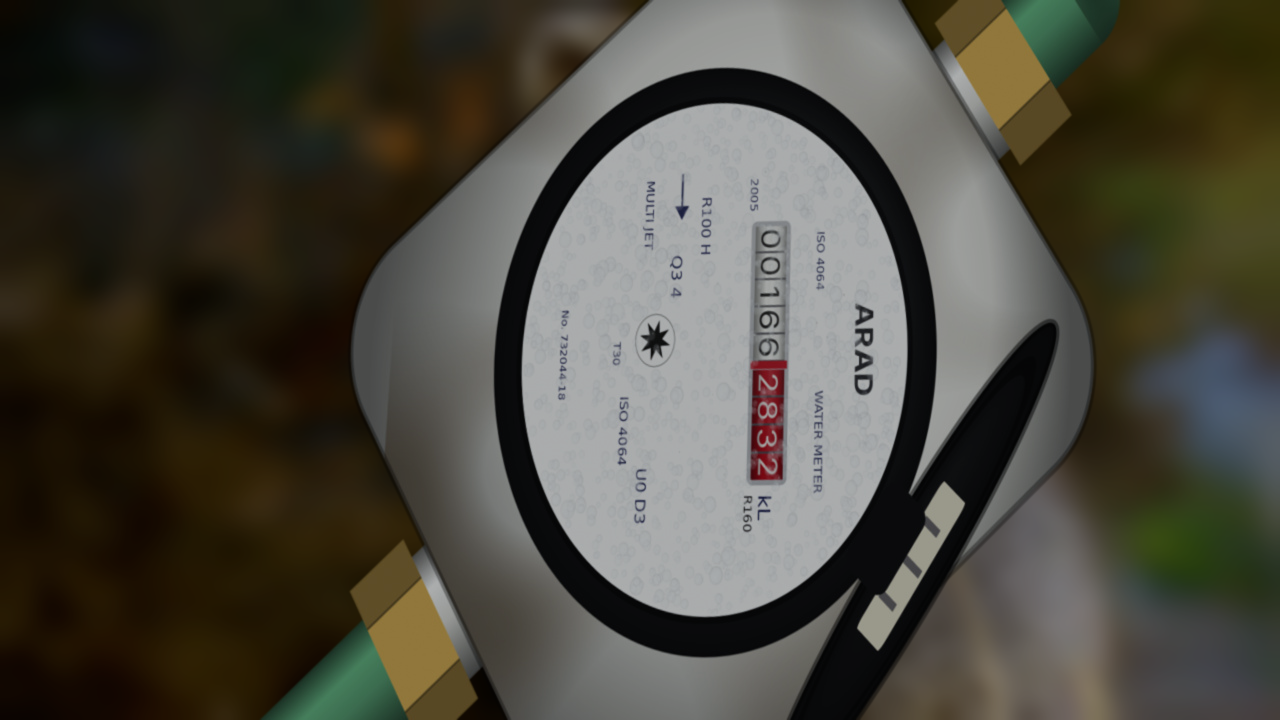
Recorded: {"value": 166.2832, "unit": "kL"}
